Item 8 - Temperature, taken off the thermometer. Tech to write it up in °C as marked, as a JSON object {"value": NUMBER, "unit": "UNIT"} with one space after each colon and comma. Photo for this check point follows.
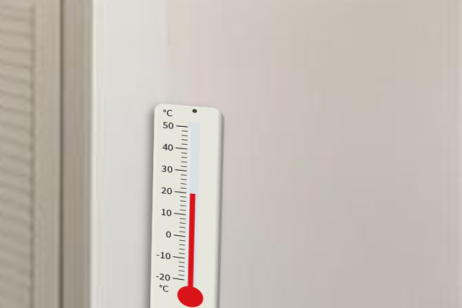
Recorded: {"value": 20, "unit": "°C"}
